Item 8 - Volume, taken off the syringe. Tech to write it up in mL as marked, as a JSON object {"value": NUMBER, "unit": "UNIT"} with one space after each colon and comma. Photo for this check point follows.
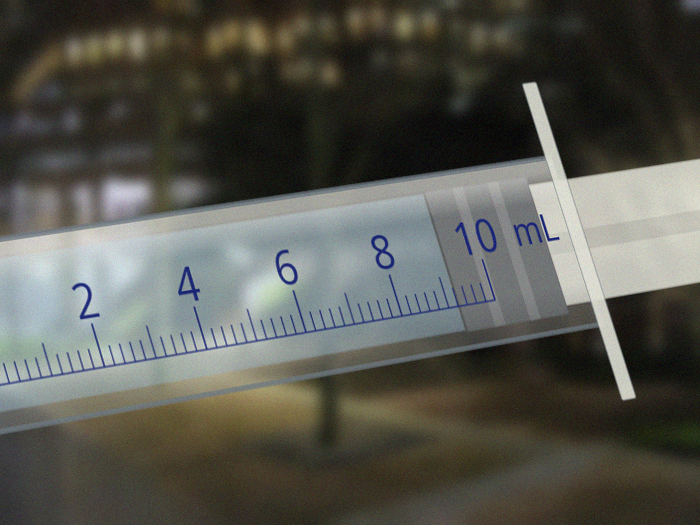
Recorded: {"value": 9.2, "unit": "mL"}
